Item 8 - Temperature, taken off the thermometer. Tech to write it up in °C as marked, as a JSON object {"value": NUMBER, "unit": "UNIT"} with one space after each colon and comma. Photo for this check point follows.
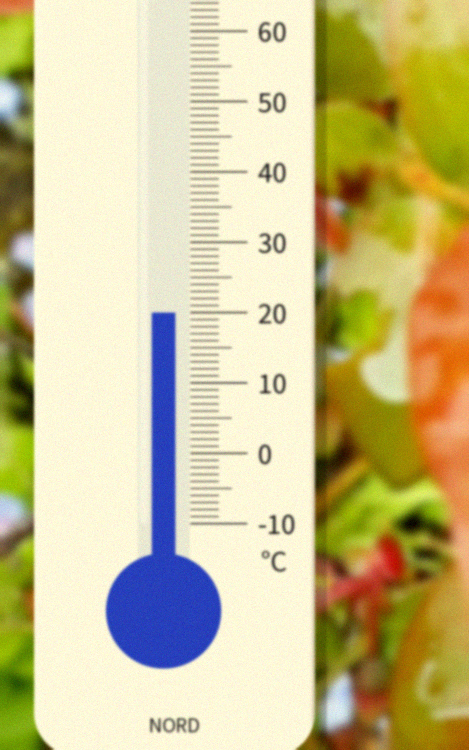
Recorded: {"value": 20, "unit": "°C"}
